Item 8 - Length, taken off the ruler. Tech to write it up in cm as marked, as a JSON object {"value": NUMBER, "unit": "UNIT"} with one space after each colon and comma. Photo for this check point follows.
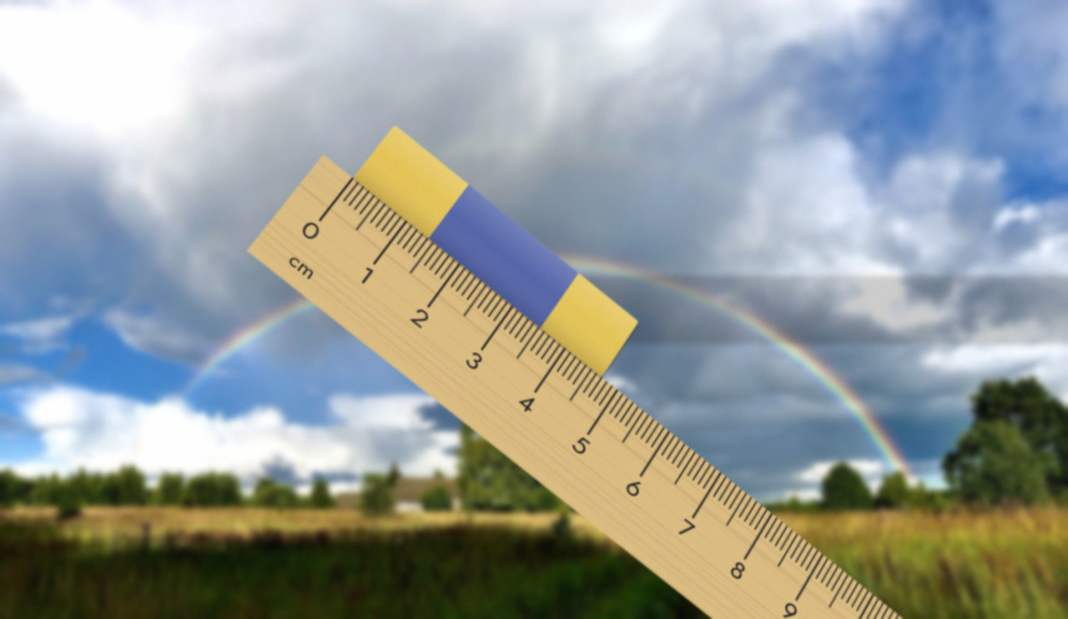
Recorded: {"value": 4.7, "unit": "cm"}
